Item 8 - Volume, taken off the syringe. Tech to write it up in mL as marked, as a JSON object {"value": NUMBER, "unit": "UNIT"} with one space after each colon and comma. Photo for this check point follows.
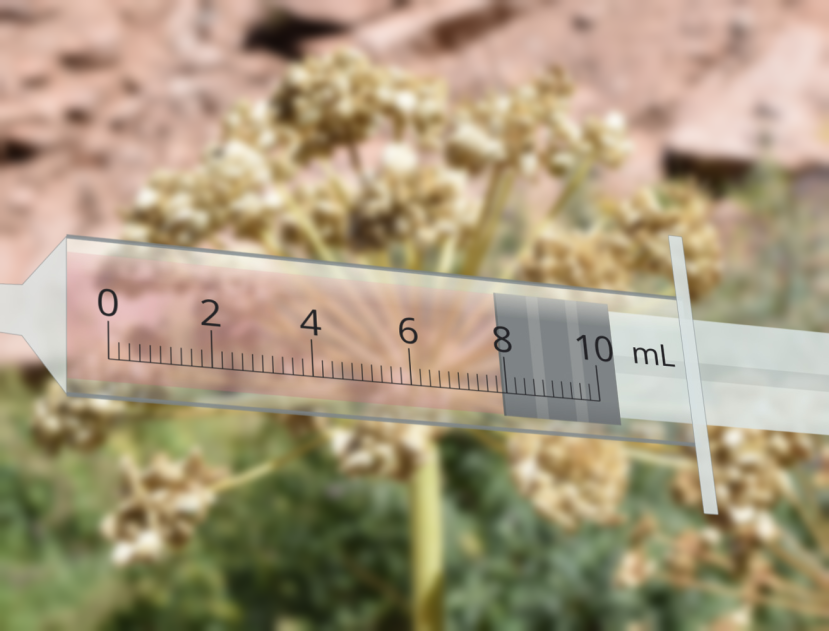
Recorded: {"value": 7.9, "unit": "mL"}
